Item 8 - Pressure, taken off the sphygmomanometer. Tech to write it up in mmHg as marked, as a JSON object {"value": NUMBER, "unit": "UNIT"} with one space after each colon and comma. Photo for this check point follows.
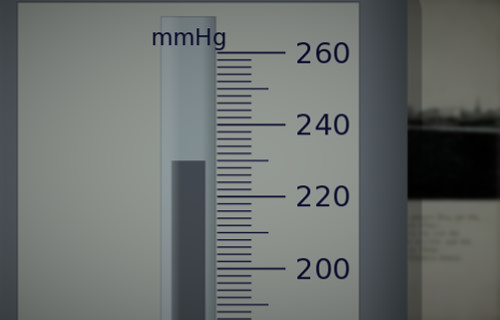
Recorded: {"value": 230, "unit": "mmHg"}
